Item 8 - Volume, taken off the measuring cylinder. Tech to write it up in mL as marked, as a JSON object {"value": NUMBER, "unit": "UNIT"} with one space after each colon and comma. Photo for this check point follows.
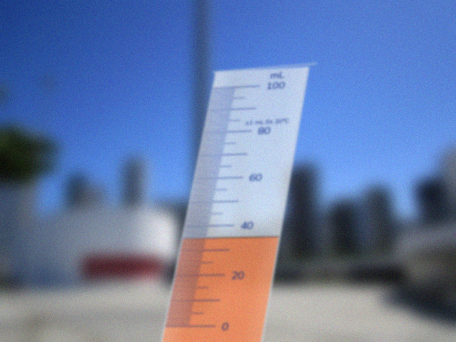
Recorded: {"value": 35, "unit": "mL"}
